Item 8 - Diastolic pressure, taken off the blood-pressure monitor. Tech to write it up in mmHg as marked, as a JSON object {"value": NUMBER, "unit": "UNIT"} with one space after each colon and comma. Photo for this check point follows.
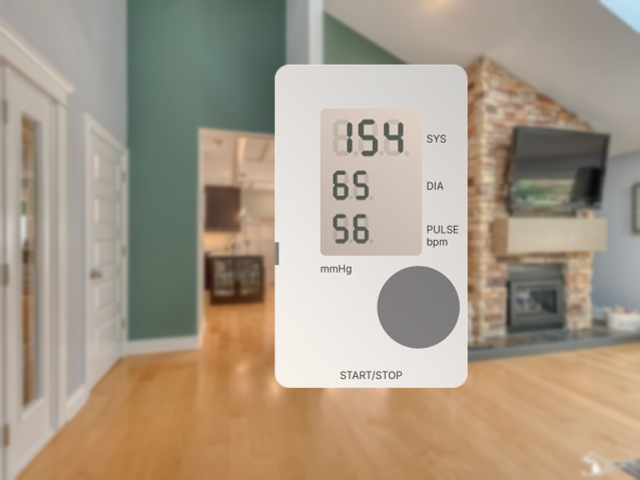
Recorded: {"value": 65, "unit": "mmHg"}
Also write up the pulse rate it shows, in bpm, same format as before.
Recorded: {"value": 56, "unit": "bpm"}
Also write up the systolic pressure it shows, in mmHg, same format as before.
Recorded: {"value": 154, "unit": "mmHg"}
